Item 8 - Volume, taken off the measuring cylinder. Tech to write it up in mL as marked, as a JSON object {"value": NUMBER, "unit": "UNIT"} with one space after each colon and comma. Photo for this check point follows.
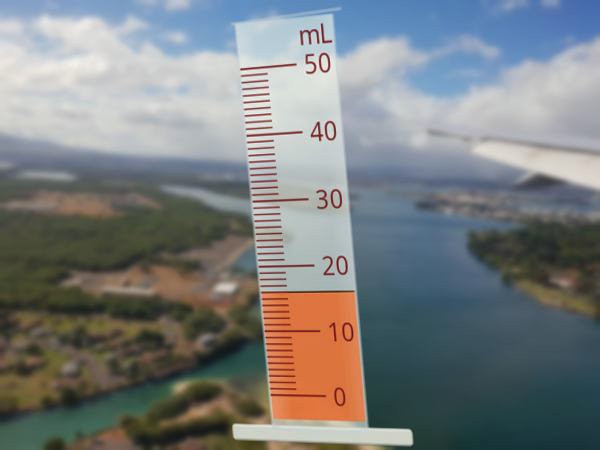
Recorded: {"value": 16, "unit": "mL"}
